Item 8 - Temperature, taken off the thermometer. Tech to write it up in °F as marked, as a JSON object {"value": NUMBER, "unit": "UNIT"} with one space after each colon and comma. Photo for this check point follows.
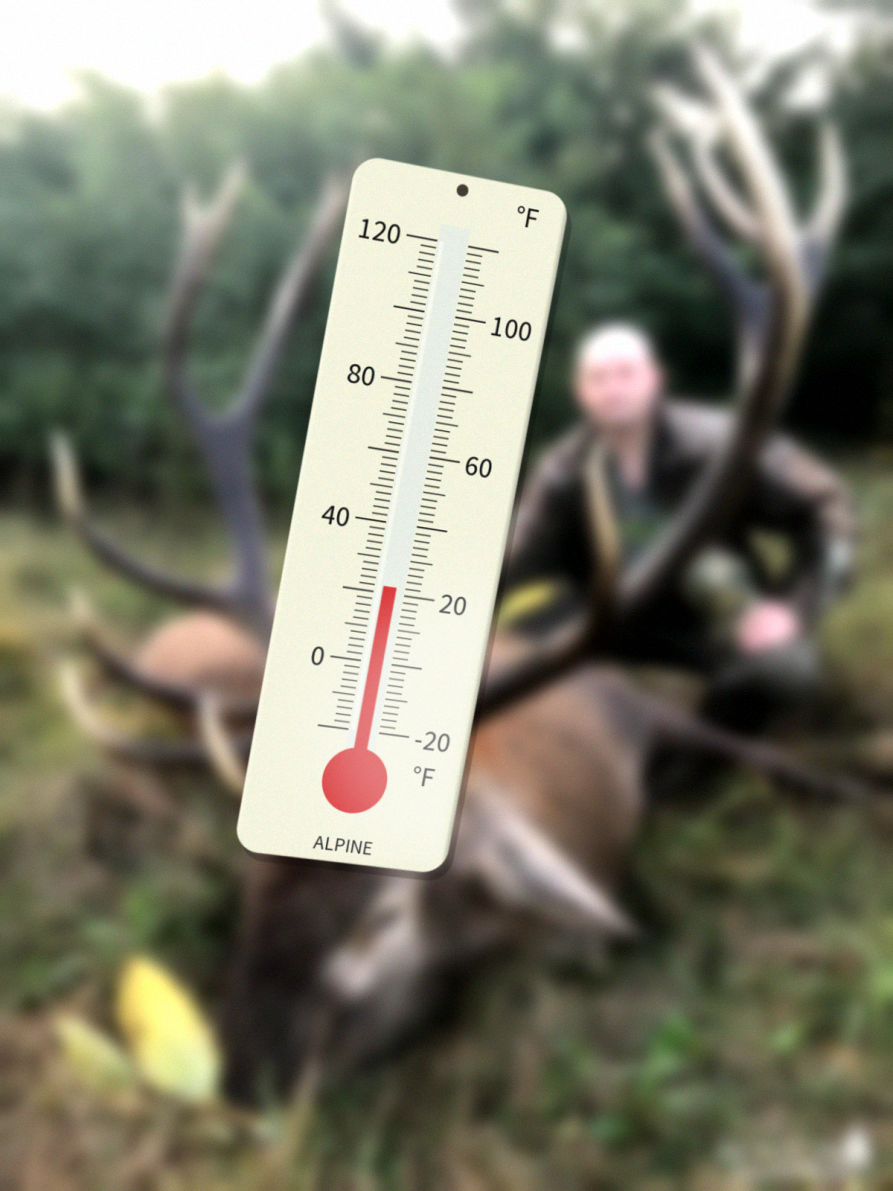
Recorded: {"value": 22, "unit": "°F"}
